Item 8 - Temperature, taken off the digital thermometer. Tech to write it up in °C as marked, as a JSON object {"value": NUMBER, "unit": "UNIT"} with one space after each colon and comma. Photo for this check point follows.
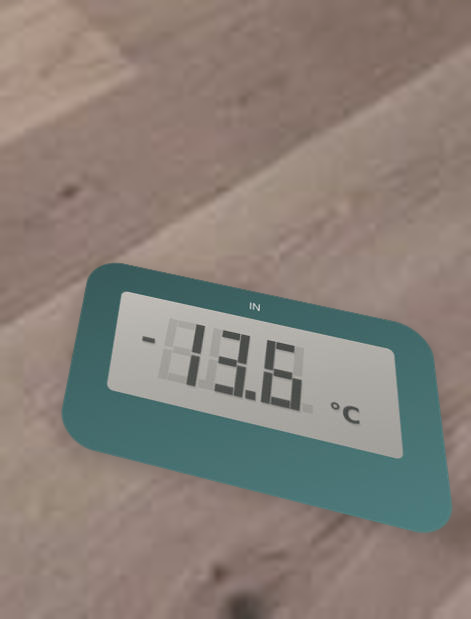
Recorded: {"value": -13.6, "unit": "°C"}
